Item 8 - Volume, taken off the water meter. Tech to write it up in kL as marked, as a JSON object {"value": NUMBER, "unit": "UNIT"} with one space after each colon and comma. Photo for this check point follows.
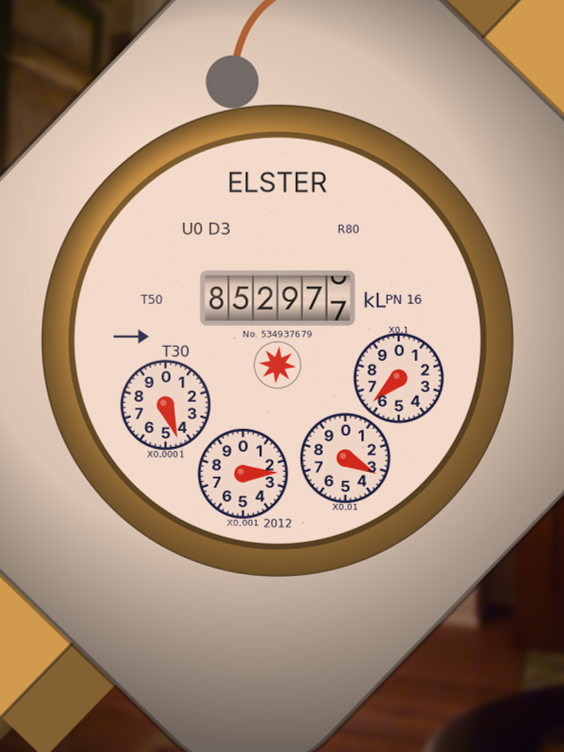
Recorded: {"value": 852976.6324, "unit": "kL"}
